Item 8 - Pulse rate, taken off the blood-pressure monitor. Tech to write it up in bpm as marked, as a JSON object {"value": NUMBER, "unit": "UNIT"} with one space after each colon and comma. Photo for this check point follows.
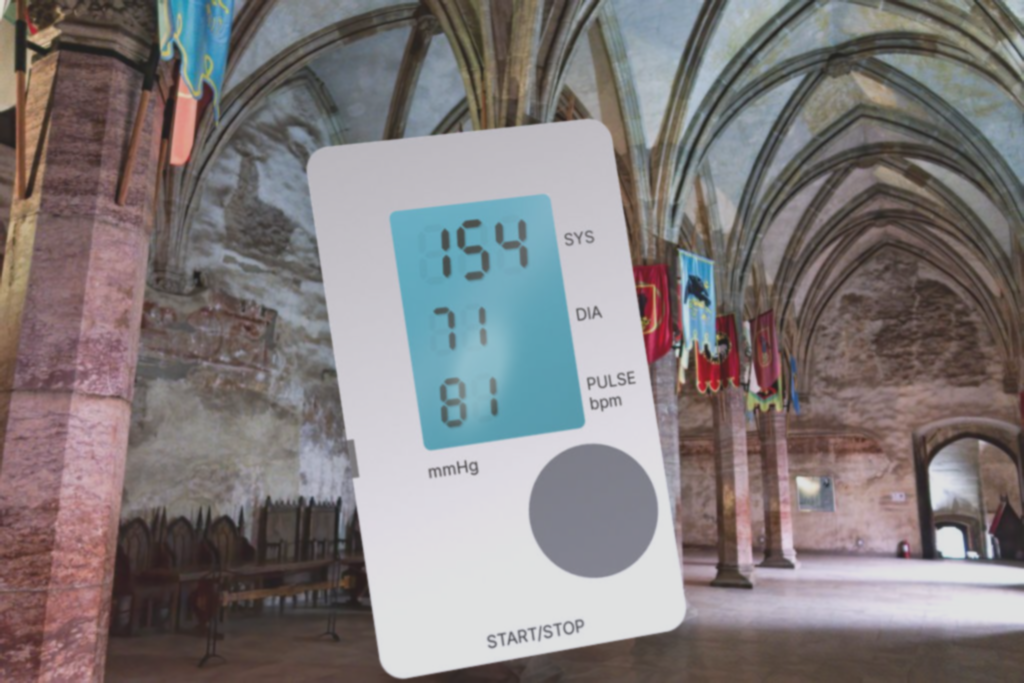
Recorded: {"value": 81, "unit": "bpm"}
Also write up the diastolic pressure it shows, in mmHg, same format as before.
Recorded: {"value": 71, "unit": "mmHg"}
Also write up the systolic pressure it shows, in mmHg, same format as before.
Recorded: {"value": 154, "unit": "mmHg"}
